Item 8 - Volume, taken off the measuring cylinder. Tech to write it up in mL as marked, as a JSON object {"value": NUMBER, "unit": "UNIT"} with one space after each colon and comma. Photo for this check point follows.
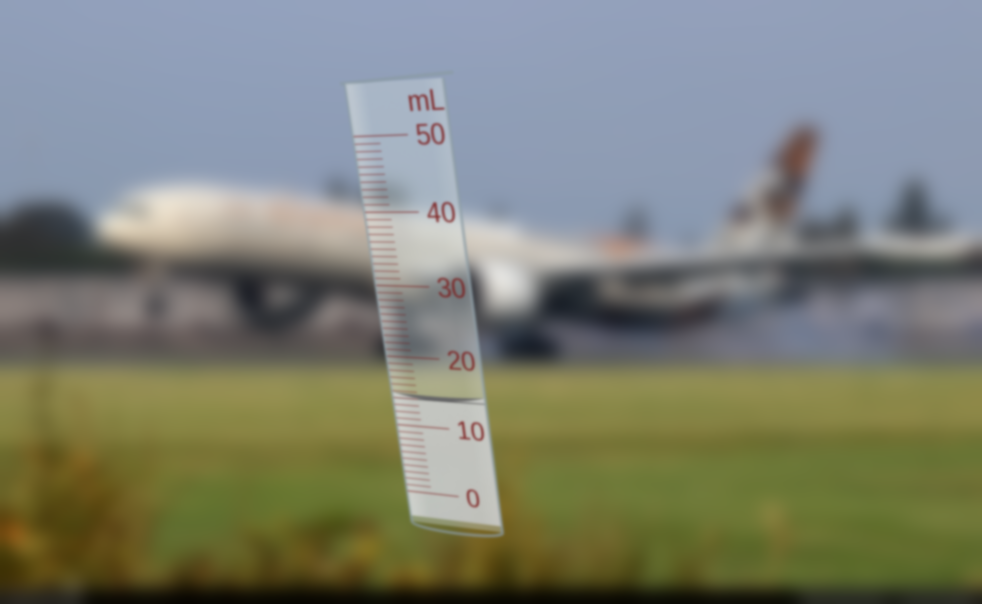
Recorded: {"value": 14, "unit": "mL"}
